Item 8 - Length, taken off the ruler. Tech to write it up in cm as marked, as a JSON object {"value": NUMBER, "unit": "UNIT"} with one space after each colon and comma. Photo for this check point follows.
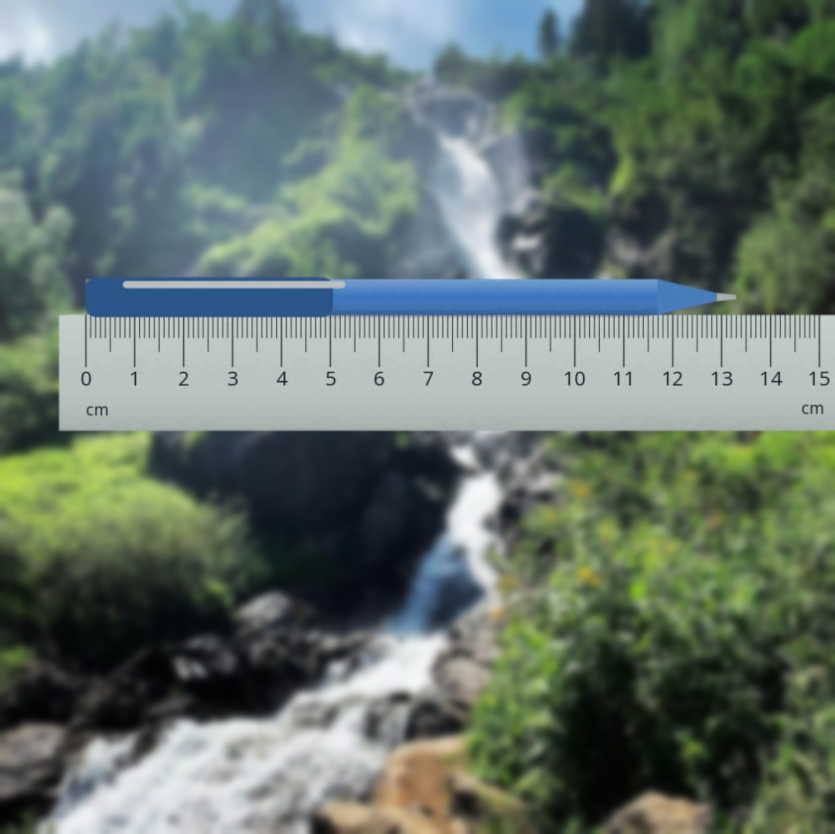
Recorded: {"value": 13.3, "unit": "cm"}
